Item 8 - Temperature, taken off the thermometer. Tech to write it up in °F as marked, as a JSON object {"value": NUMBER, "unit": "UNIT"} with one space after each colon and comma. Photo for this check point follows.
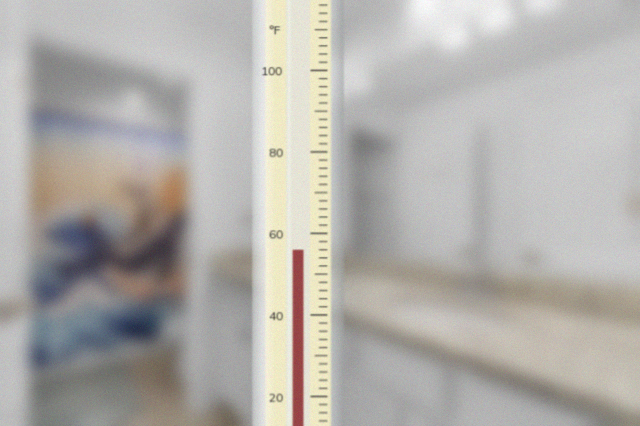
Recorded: {"value": 56, "unit": "°F"}
